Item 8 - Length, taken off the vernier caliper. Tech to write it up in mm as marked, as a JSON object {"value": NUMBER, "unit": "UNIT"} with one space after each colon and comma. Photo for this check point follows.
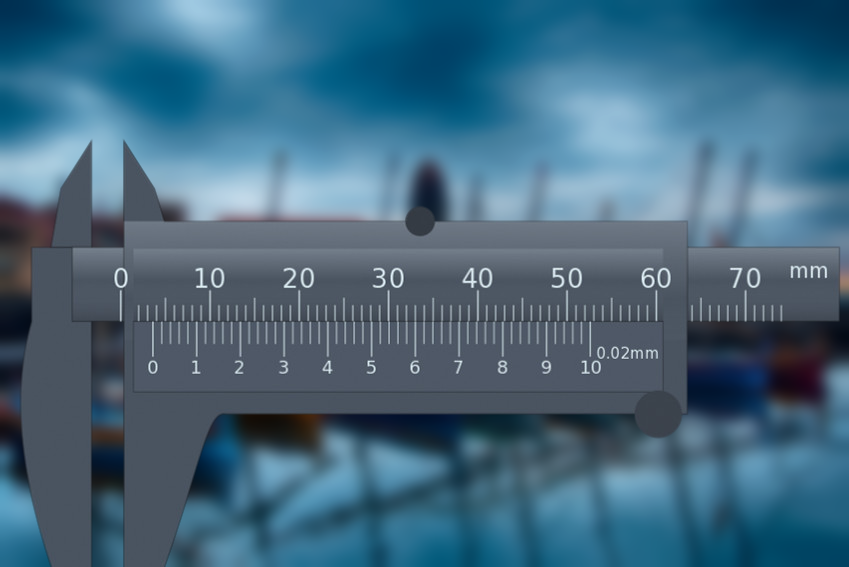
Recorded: {"value": 3.6, "unit": "mm"}
